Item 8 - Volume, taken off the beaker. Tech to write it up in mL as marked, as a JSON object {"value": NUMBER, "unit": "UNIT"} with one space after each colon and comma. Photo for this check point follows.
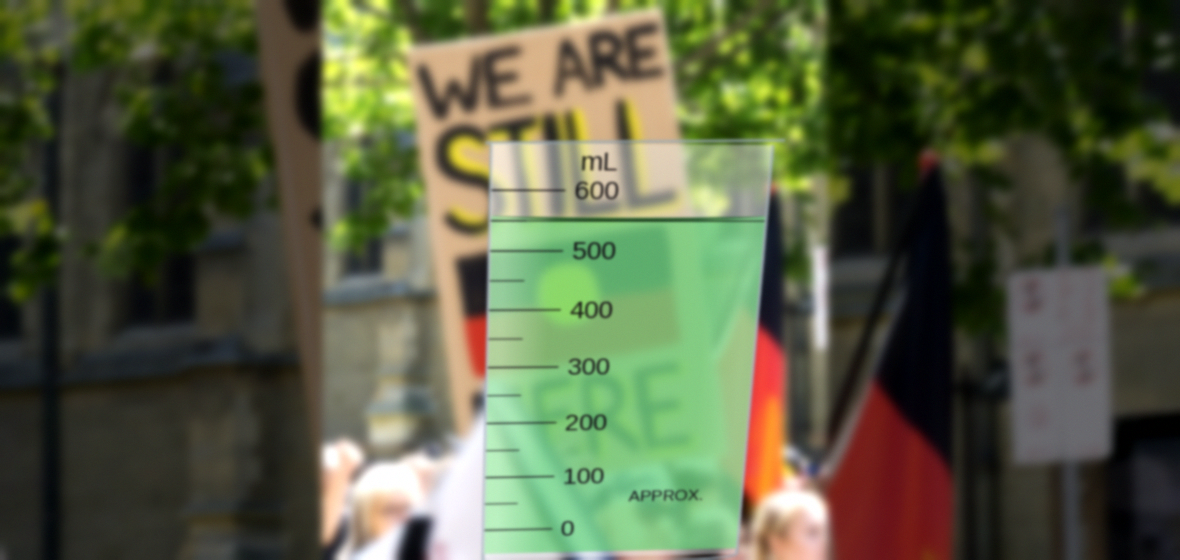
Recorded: {"value": 550, "unit": "mL"}
